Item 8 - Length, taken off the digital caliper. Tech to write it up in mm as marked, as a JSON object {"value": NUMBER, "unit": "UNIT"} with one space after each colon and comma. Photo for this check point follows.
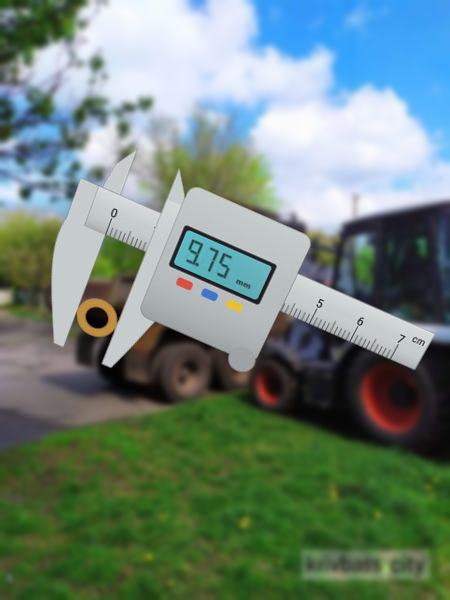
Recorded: {"value": 9.75, "unit": "mm"}
